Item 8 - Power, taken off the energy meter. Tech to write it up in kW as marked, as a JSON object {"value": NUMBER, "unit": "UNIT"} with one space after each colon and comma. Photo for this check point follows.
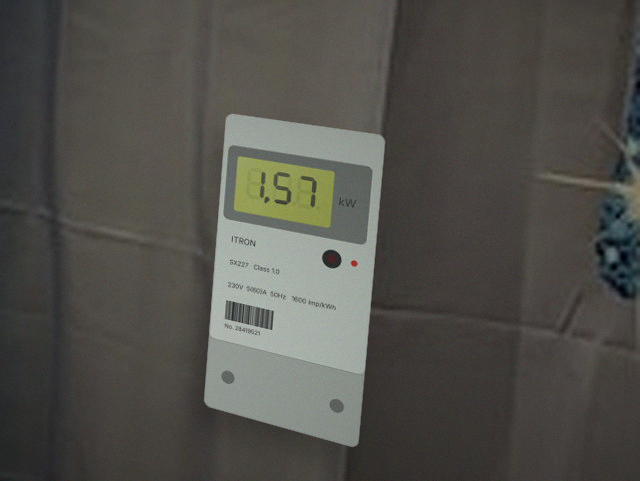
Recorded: {"value": 1.57, "unit": "kW"}
